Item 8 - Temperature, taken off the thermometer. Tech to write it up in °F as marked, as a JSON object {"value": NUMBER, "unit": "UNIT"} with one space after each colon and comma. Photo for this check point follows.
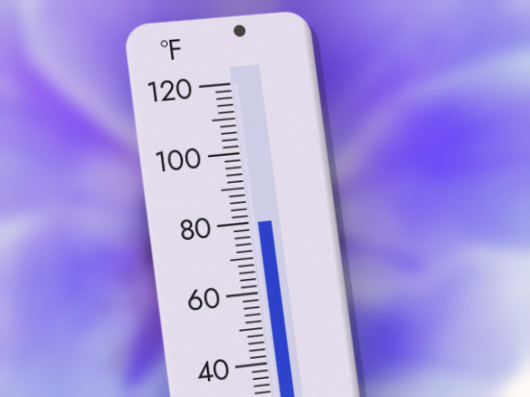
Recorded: {"value": 80, "unit": "°F"}
